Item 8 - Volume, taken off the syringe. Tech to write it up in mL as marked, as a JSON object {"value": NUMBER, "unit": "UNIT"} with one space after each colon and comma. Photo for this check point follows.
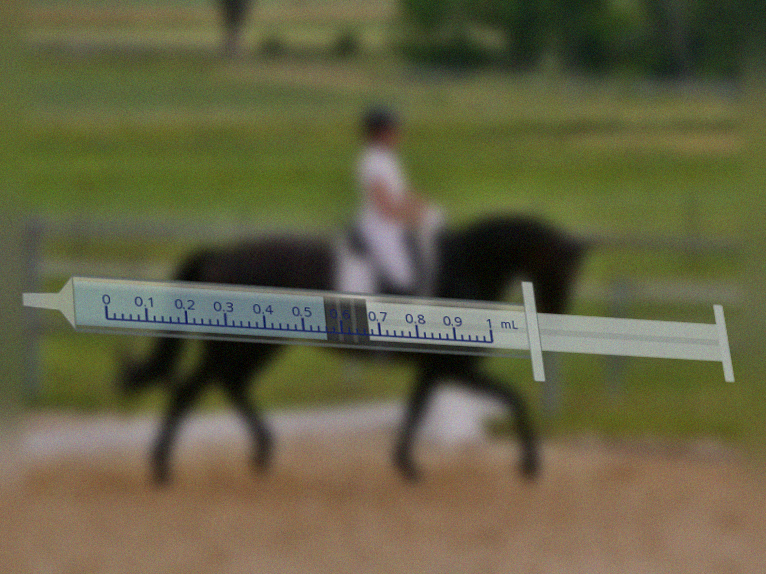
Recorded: {"value": 0.56, "unit": "mL"}
